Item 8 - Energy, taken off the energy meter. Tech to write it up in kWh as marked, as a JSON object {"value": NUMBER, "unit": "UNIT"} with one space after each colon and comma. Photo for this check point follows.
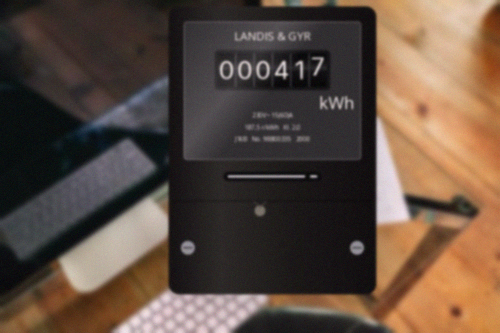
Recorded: {"value": 417, "unit": "kWh"}
